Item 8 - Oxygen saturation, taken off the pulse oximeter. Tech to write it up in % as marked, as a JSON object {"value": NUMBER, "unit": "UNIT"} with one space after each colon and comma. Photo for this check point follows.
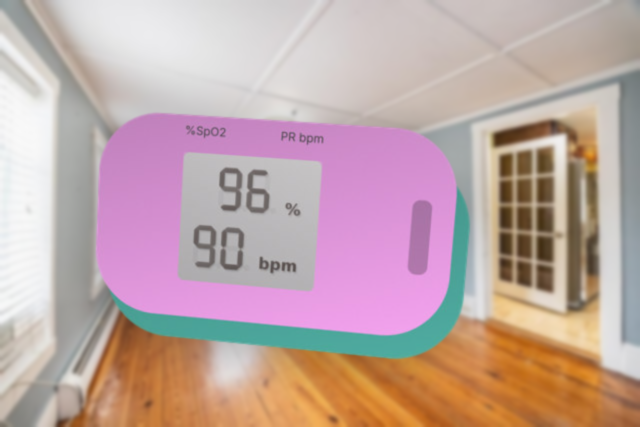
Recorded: {"value": 96, "unit": "%"}
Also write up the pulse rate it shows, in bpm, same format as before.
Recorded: {"value": 90, "unit": "bpm"}
